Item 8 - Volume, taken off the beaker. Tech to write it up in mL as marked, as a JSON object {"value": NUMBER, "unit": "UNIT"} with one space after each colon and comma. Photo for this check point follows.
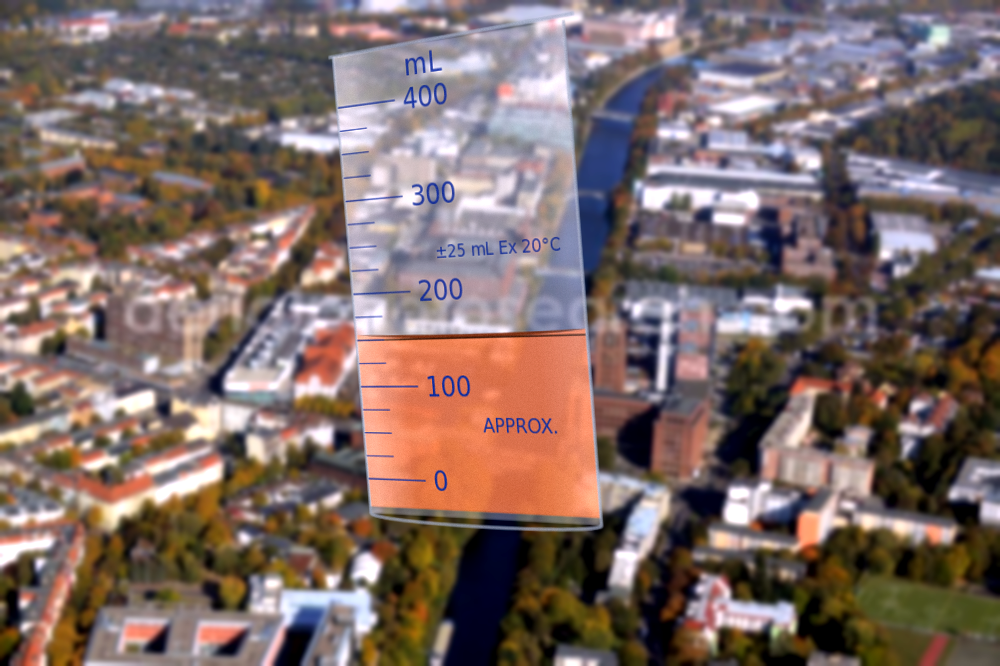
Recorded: {"value": 150, "unit": "mL"}
